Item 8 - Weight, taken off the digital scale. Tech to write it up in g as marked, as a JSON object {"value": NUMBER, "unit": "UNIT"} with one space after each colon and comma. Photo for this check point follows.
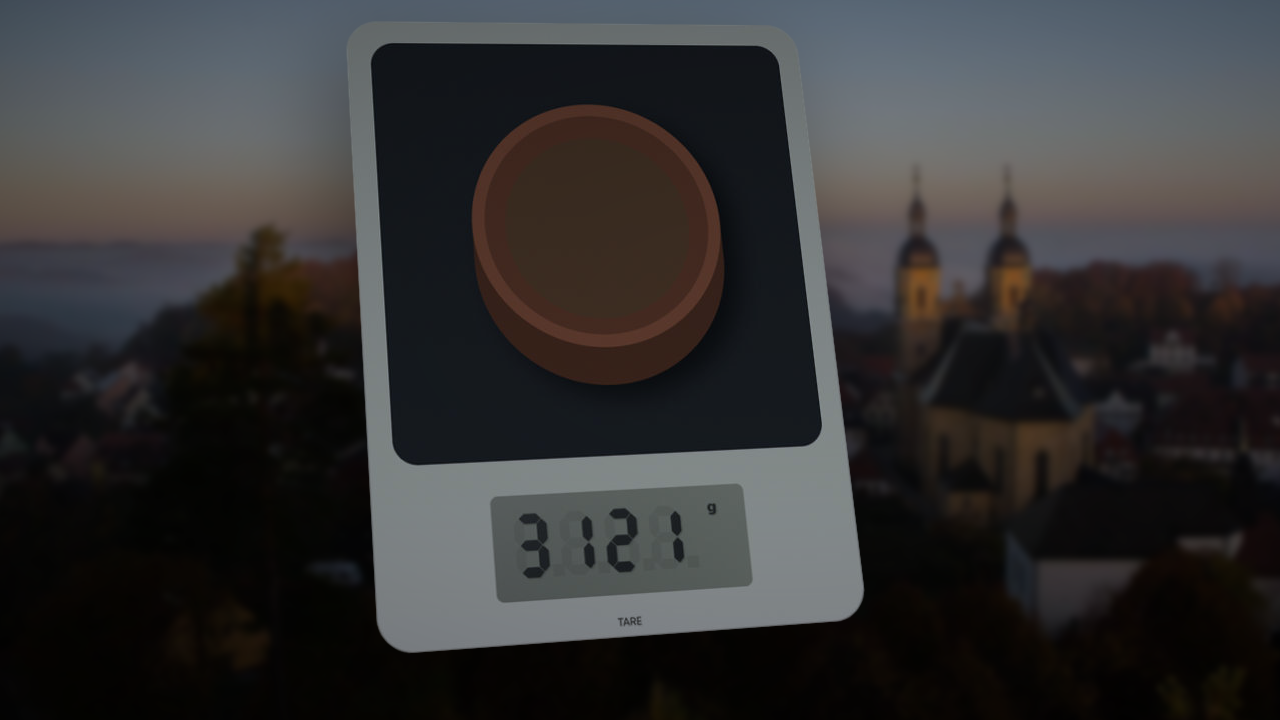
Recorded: {"value": 3121, "unit": "g"}
